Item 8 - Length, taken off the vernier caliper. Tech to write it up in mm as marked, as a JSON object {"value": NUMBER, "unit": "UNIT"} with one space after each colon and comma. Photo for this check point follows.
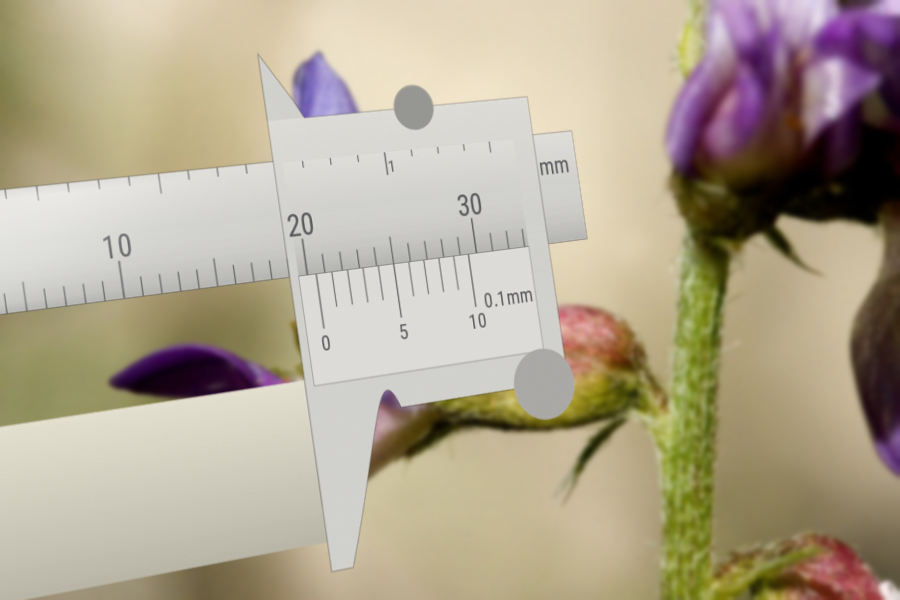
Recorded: {"value": 20.5, "unit": "mm"}
